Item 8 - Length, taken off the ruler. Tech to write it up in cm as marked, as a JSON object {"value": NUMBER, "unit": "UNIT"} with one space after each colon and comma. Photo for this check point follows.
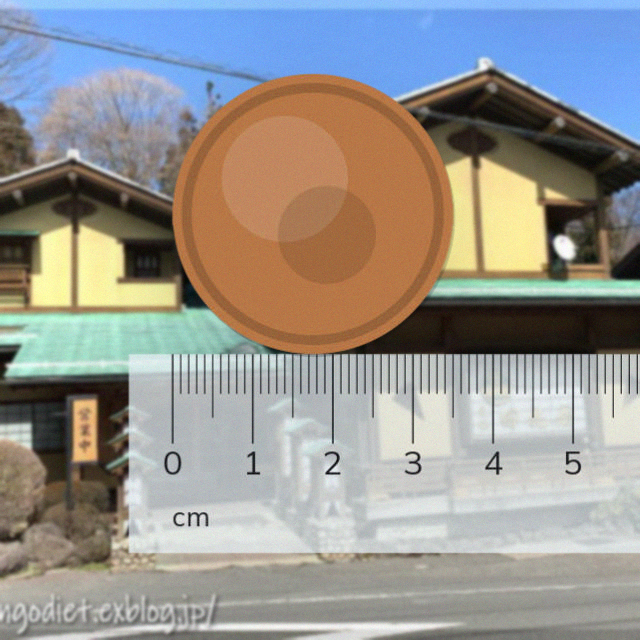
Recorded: {"value": 3.5, "unit": "cm"}
